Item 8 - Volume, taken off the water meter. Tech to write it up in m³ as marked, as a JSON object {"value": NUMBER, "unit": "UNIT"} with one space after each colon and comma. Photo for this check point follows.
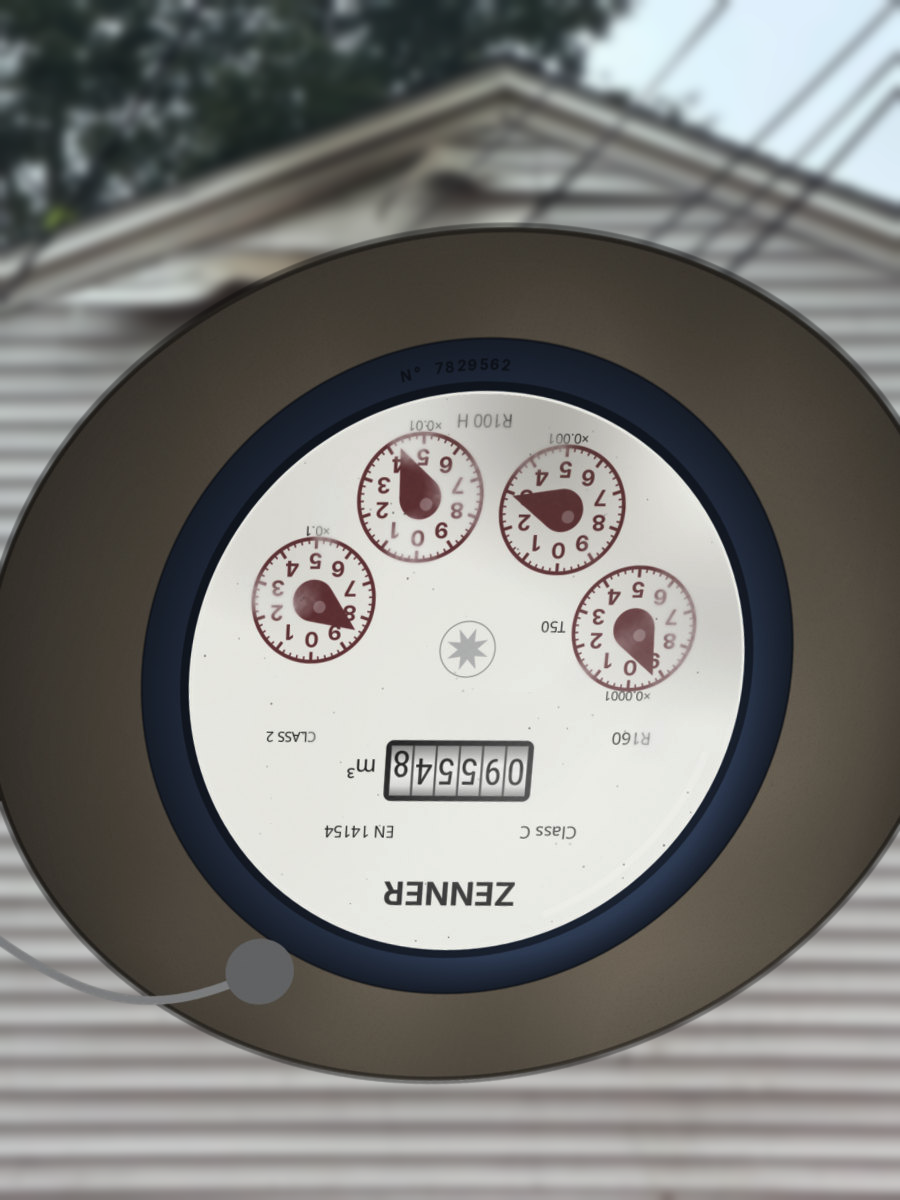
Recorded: {"value": 95547.8429, "unit": "m³"}
